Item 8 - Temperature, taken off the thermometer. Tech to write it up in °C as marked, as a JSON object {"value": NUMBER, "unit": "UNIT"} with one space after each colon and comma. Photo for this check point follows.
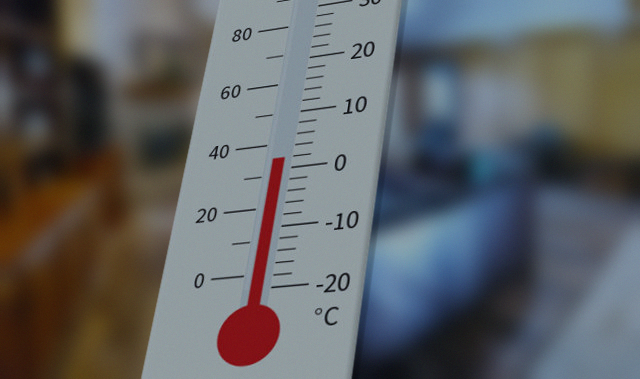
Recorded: {"value": 2, "unit": "°C"}
